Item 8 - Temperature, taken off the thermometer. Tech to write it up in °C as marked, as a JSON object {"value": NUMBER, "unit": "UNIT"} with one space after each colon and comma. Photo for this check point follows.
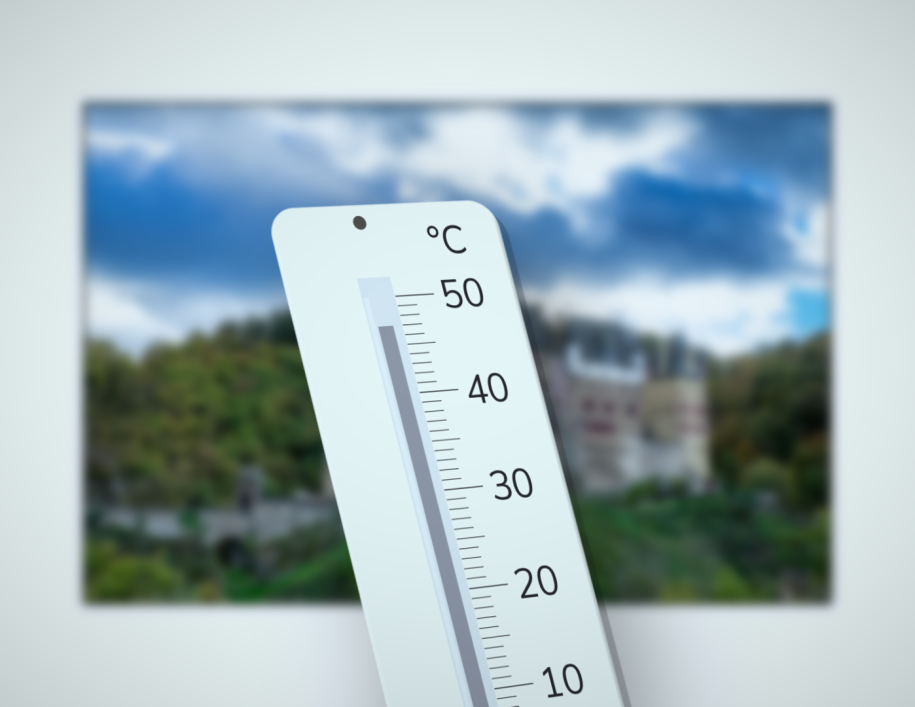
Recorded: {"value": 47, "unit": "°C"}
